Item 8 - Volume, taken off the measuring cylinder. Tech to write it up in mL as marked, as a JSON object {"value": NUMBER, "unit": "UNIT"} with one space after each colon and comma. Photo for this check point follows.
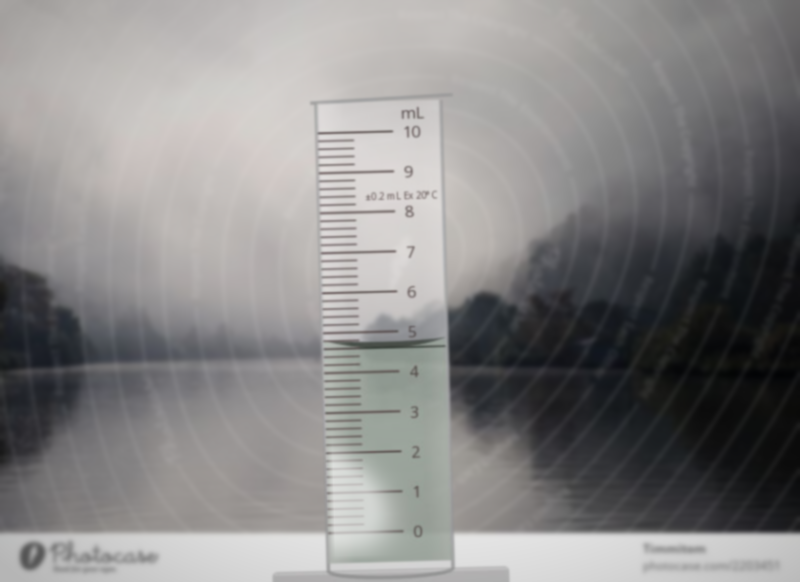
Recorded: {"value": 4.6, "unit": "mL"}
